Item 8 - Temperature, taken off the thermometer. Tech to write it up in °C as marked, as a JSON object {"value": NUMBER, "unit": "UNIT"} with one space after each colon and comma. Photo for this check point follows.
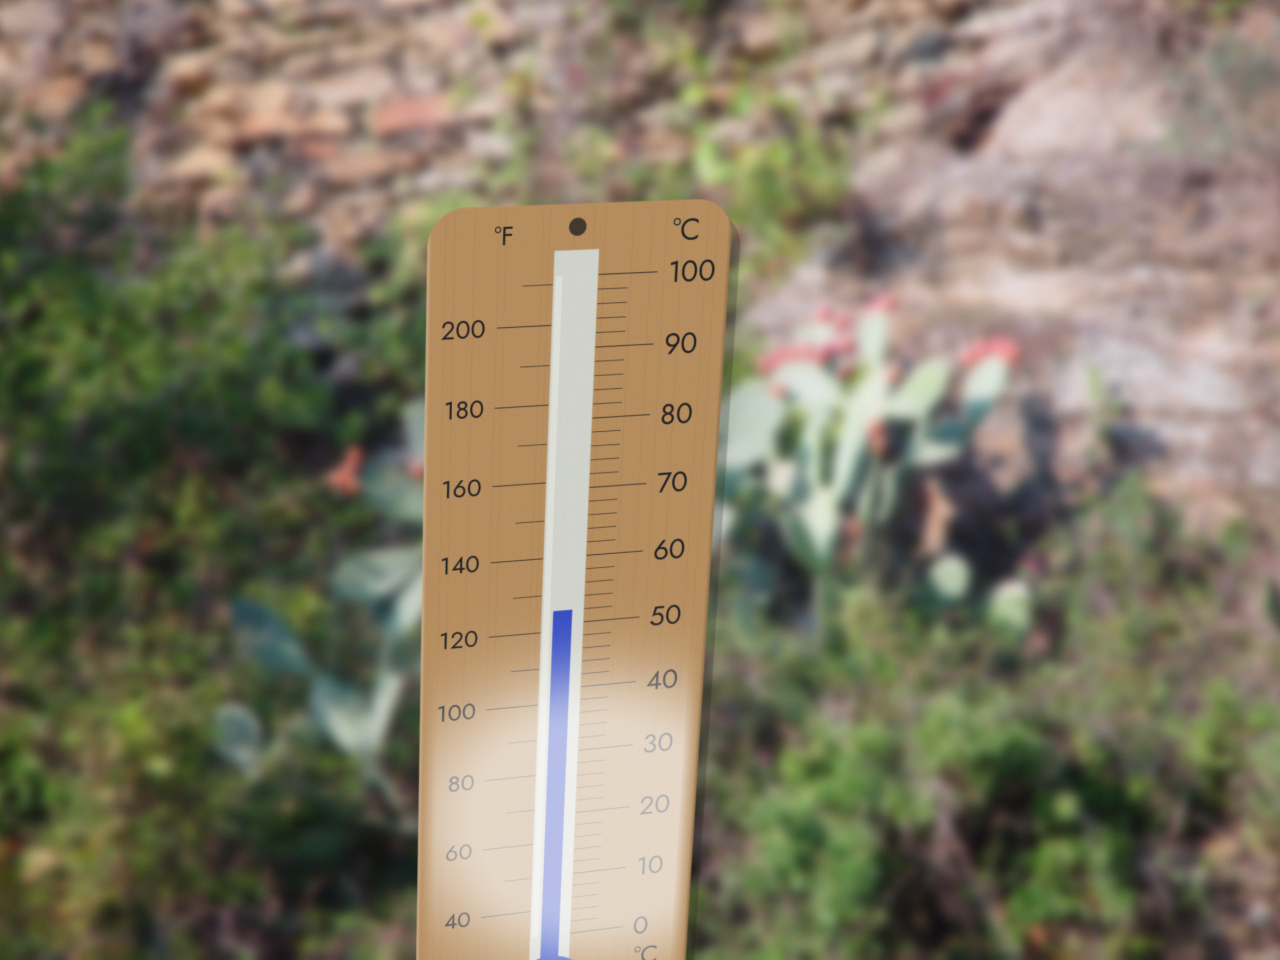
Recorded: {"value": 52, "unit": "°C"}
